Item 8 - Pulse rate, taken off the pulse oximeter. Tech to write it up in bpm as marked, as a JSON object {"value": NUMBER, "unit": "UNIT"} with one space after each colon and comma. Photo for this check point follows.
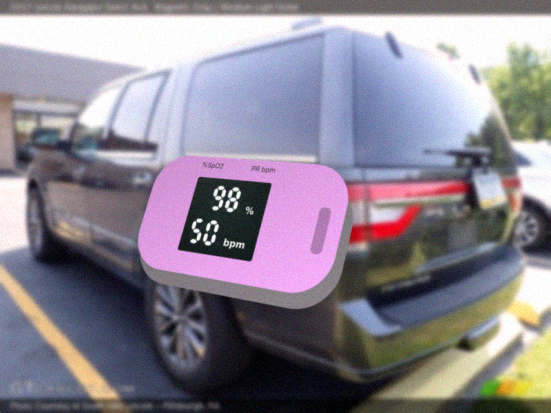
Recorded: {"value": 50, "unit": "bpm"}
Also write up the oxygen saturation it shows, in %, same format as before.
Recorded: {"value": 98, "unit": "%"}
